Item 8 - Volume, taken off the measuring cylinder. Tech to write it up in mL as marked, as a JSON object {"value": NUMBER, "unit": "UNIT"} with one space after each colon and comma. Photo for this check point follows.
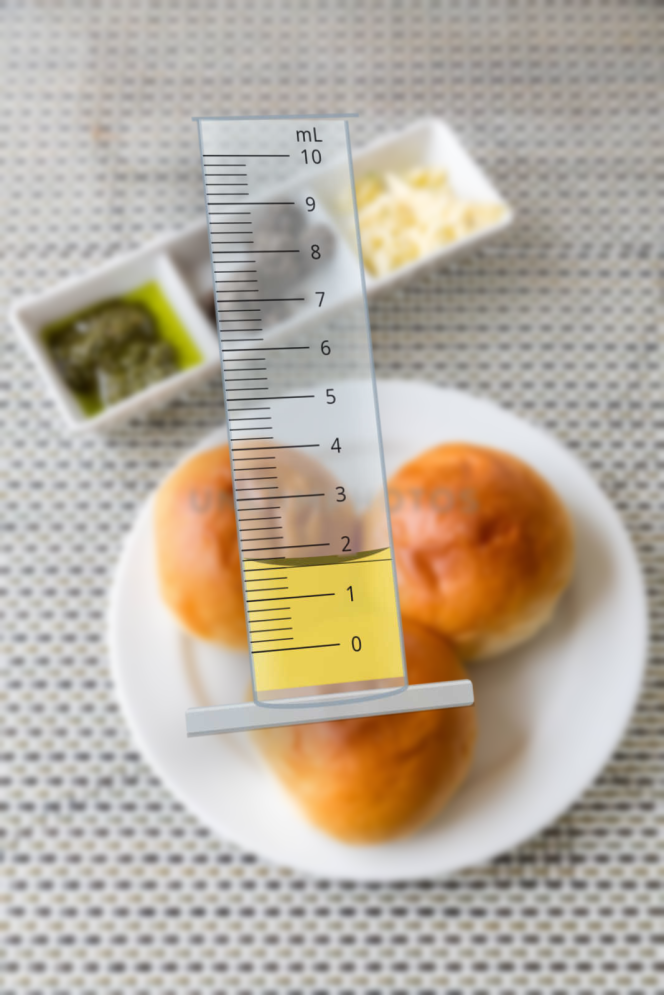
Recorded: {"value": 1.6, "unit": "mL"}
